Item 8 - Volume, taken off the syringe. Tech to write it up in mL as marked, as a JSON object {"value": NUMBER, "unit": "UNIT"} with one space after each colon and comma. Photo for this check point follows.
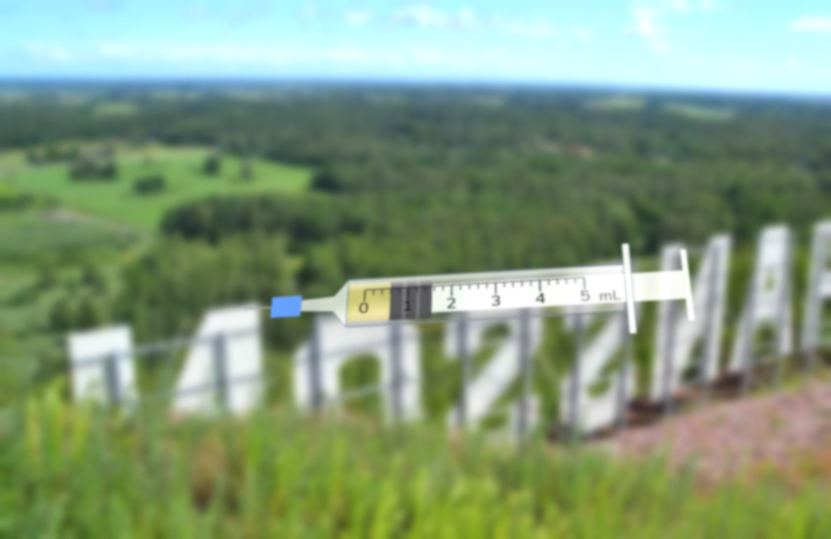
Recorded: {"value": 0.6, "unit": "mL"}
